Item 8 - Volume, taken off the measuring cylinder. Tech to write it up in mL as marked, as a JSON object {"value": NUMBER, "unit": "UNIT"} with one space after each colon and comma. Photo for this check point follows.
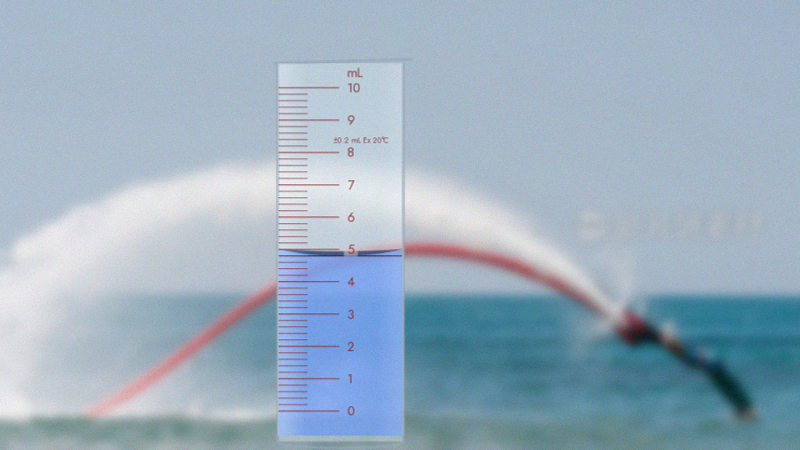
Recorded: {"value": 4.8, "unit": "mL"}
